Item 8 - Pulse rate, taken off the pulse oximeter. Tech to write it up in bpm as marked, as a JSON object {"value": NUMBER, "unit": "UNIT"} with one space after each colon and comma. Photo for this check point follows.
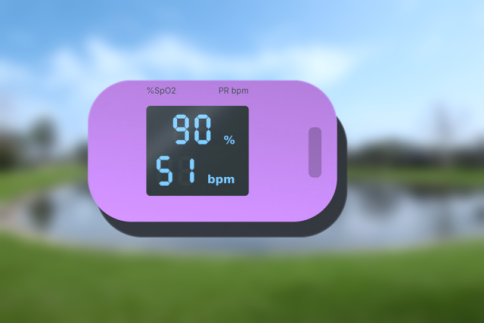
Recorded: {"value": 51, "unit": "bpm"}
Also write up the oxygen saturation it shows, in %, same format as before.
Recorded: {"value": 90, "unit": "%"}
